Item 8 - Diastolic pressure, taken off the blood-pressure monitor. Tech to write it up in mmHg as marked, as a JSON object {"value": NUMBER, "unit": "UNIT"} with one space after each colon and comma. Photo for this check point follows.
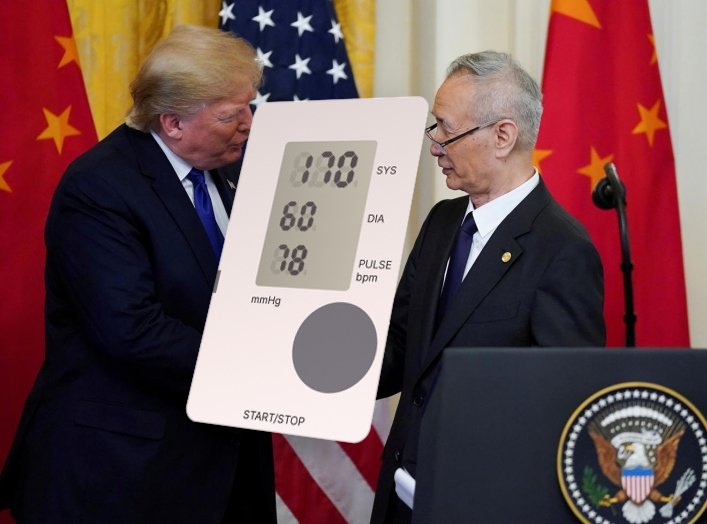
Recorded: {"value": 60, "unit": "mmHg"}
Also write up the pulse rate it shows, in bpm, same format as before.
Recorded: {"value": 78, "unit": "bpm"}
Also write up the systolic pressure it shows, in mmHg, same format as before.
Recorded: {"value": 170, "unit": "mmHg"}
